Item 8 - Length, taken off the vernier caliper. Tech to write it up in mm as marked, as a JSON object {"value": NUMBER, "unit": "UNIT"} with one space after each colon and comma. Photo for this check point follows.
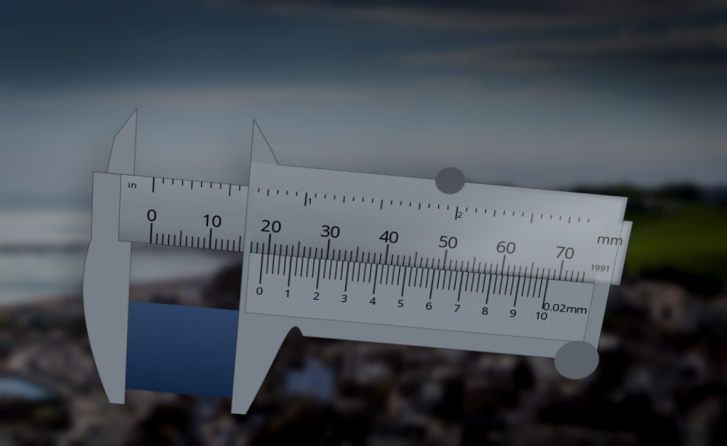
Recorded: {"value": 19.0, "unit": "mm"}
